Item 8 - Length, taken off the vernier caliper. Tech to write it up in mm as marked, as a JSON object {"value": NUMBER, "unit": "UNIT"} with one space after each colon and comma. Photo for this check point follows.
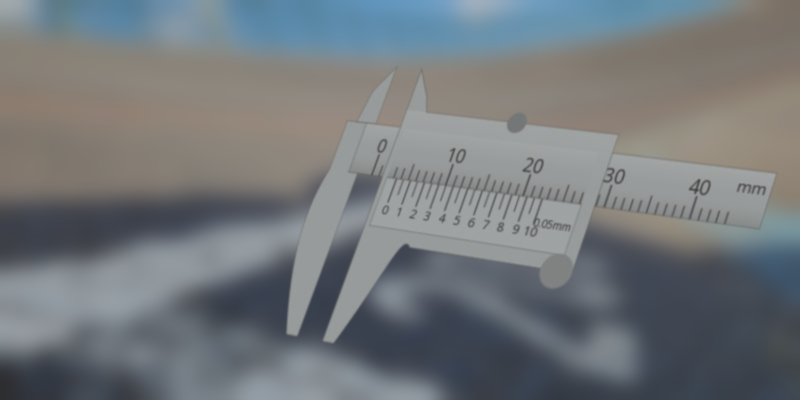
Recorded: {"value": 3.4, "unit": "mm"}
